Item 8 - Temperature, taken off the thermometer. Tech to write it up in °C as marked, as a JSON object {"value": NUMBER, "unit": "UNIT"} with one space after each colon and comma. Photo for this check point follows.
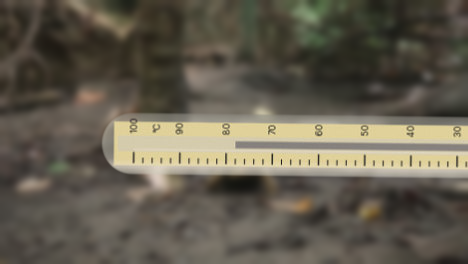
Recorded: {"value": 78, "unit": "°C"}
